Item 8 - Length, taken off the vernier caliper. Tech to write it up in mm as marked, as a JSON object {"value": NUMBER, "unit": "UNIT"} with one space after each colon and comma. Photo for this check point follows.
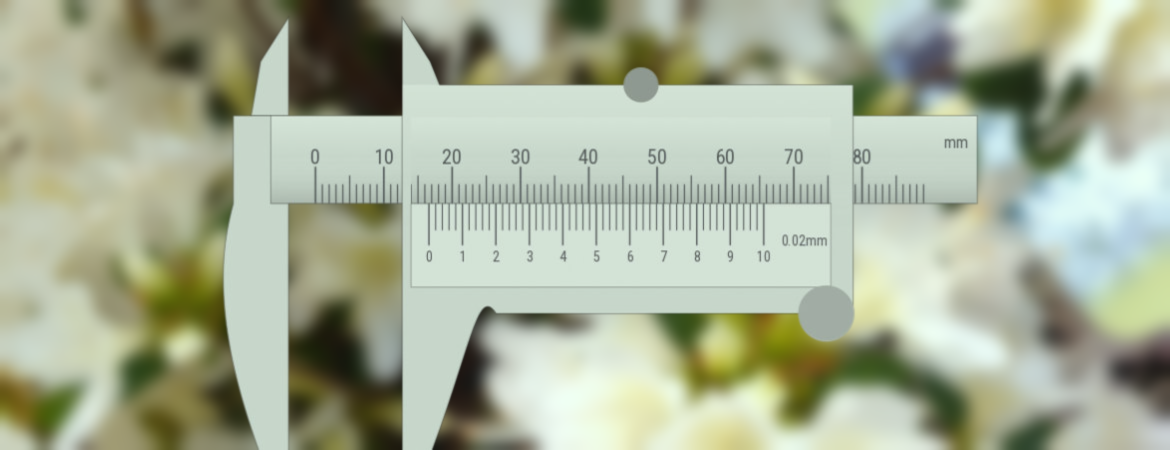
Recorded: {"value": 16.6, "unit": "mm"}
